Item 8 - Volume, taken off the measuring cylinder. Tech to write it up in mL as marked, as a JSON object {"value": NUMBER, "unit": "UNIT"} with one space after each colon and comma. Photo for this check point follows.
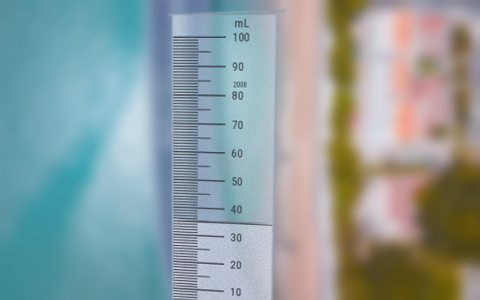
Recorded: {"value": 35, "unit": "mL"}
